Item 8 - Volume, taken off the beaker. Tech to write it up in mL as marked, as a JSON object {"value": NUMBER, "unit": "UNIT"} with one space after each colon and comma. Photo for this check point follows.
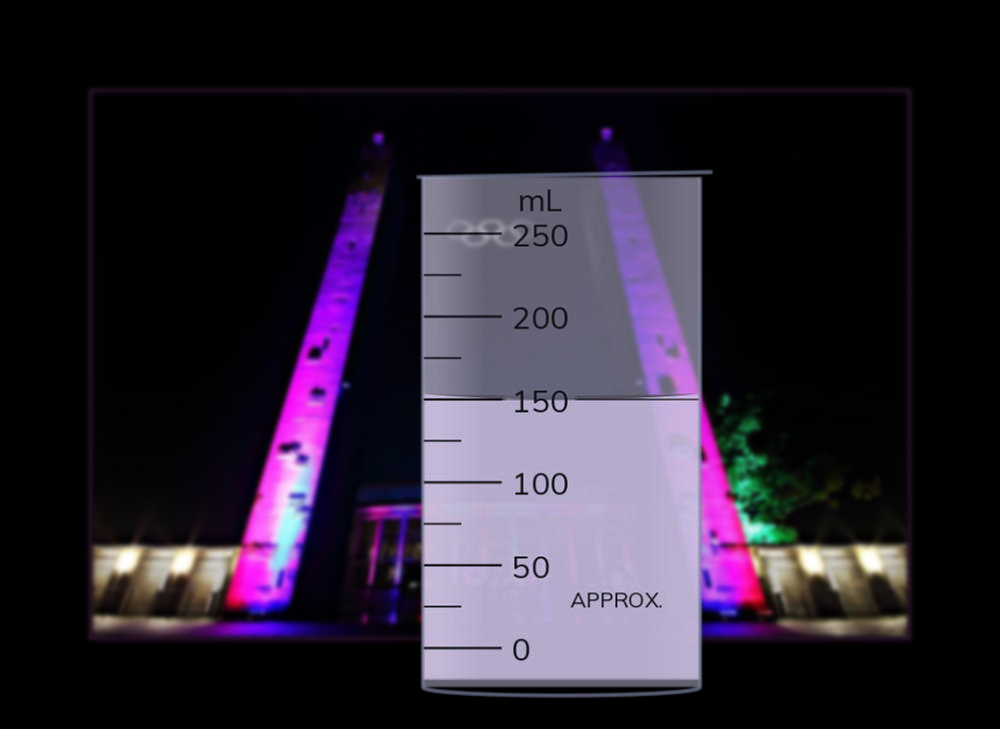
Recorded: {"value": 150, "unit": "mL"}
